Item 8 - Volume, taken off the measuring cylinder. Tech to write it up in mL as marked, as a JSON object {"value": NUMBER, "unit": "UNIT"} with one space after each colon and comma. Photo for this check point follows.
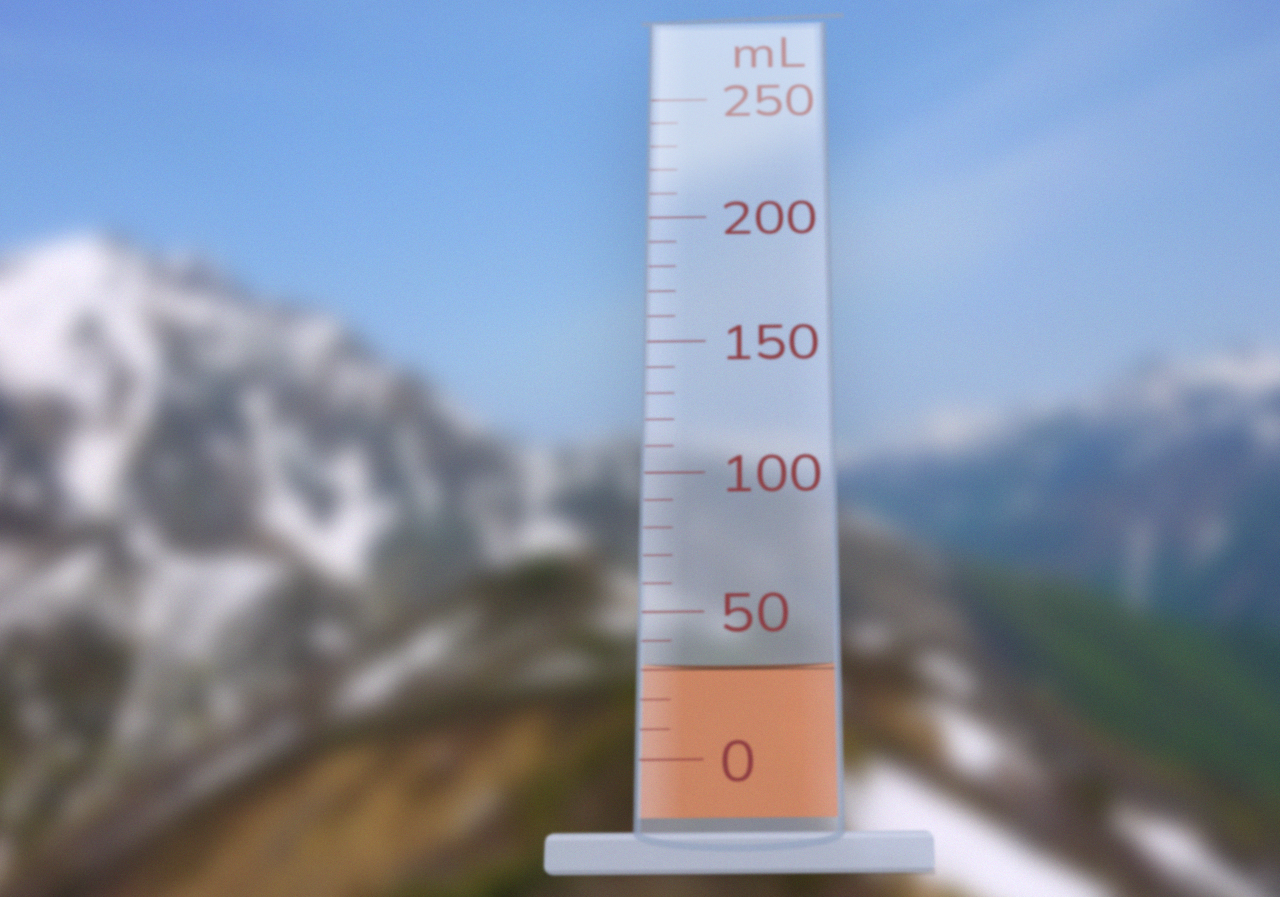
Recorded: {"value": 30, "unit": "mL"}
